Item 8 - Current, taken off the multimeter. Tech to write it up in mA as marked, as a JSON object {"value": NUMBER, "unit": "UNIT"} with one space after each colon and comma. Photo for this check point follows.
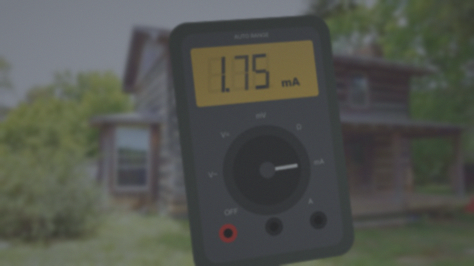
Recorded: {"value": 1.75, "unit": "mA"}
